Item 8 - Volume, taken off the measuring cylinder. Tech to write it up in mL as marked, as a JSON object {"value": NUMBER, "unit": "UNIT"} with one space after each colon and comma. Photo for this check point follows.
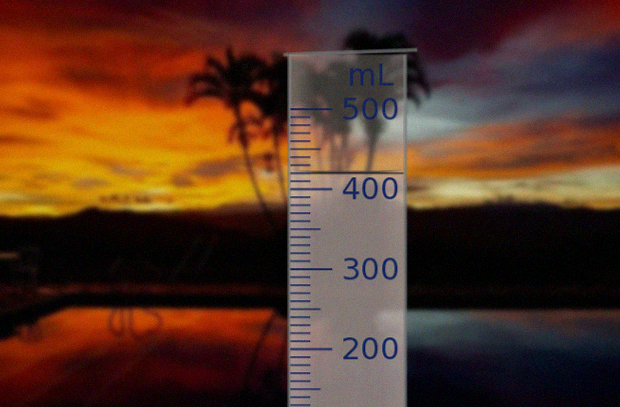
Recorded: {"value": 420, "unit": "mL"}
